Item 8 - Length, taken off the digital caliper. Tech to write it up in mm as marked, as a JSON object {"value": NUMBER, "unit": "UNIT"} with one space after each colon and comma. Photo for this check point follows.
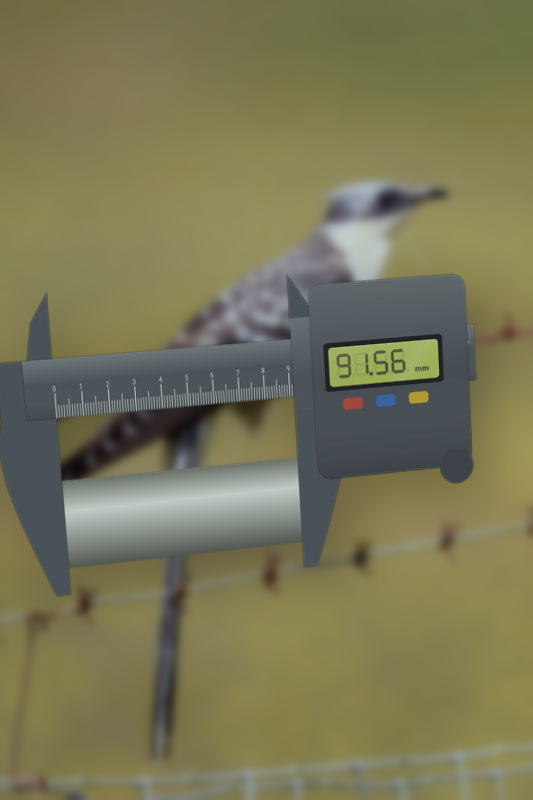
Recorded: {"value": 91.56, "unit": "mm"}
